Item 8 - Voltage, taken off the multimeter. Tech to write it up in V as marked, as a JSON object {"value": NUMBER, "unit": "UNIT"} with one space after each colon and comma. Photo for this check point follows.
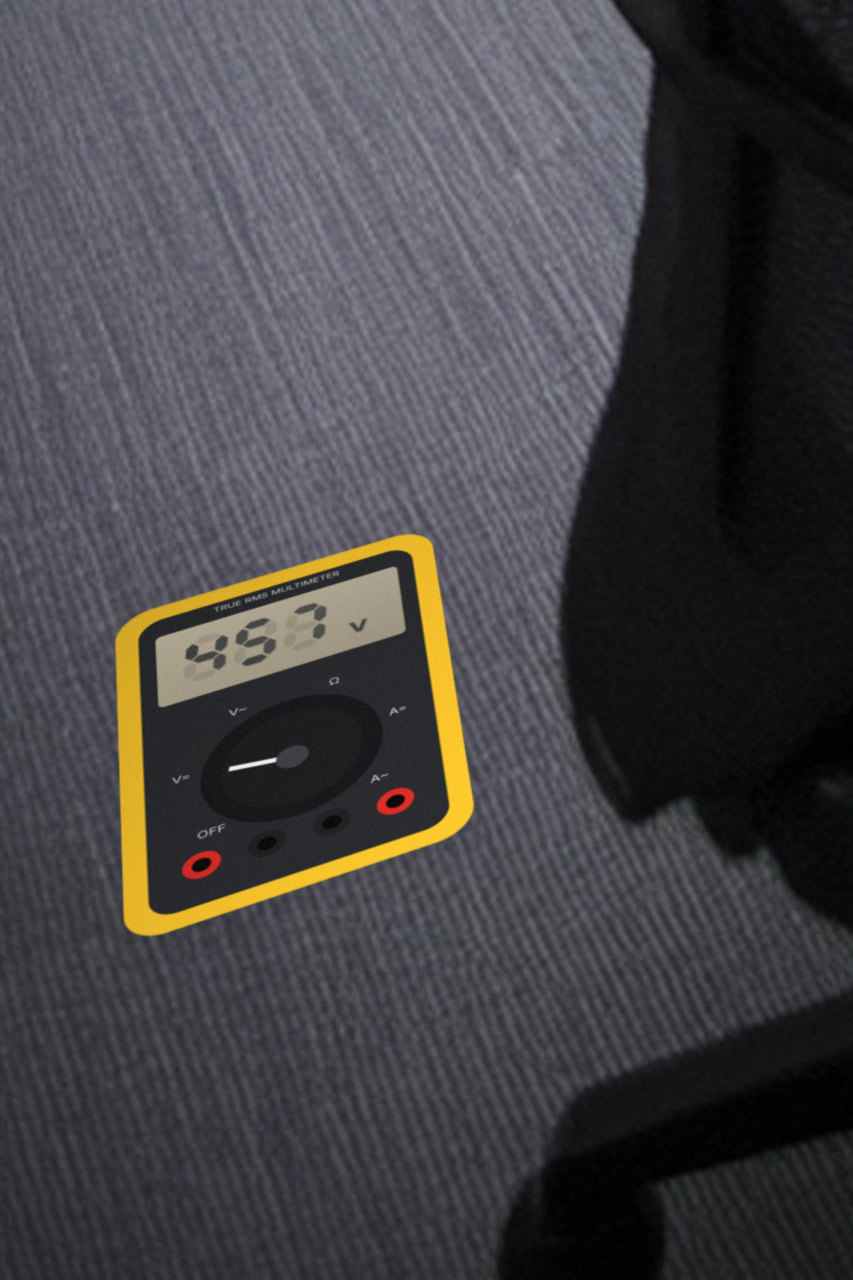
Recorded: {"value": 457, "unit": "V"}
